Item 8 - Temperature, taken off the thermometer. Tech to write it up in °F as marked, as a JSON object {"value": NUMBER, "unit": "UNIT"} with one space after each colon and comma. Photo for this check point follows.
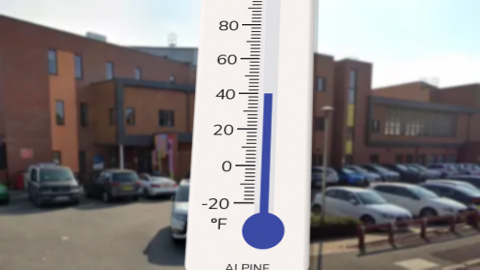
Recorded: {"value": 40, "unit": "°F"}
